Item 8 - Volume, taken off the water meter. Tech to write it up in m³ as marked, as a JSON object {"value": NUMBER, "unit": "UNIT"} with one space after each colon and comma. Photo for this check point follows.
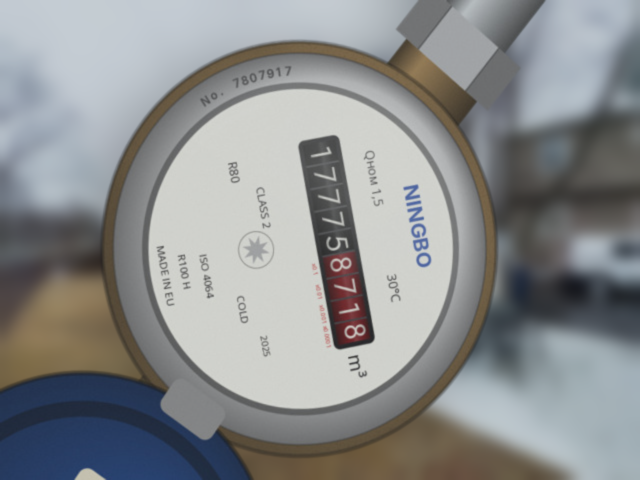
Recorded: {"value": 17775.8718, "unit": "m³"}
